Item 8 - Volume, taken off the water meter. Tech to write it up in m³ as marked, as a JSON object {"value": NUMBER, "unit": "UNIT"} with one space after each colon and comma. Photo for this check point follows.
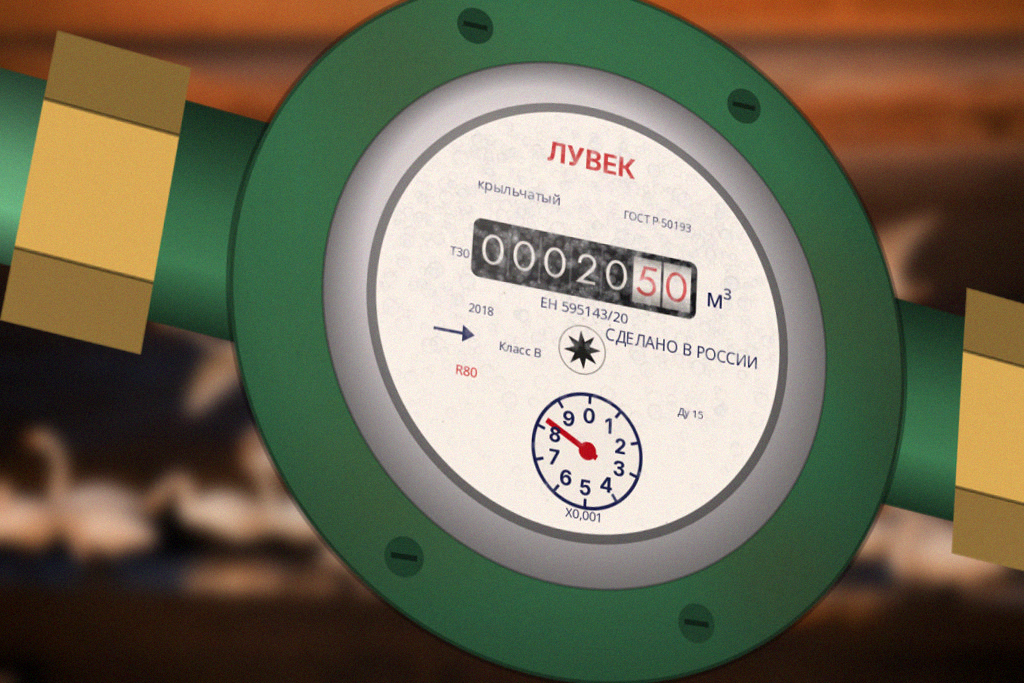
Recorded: {"value": 20.508, "unit": "m³"}
